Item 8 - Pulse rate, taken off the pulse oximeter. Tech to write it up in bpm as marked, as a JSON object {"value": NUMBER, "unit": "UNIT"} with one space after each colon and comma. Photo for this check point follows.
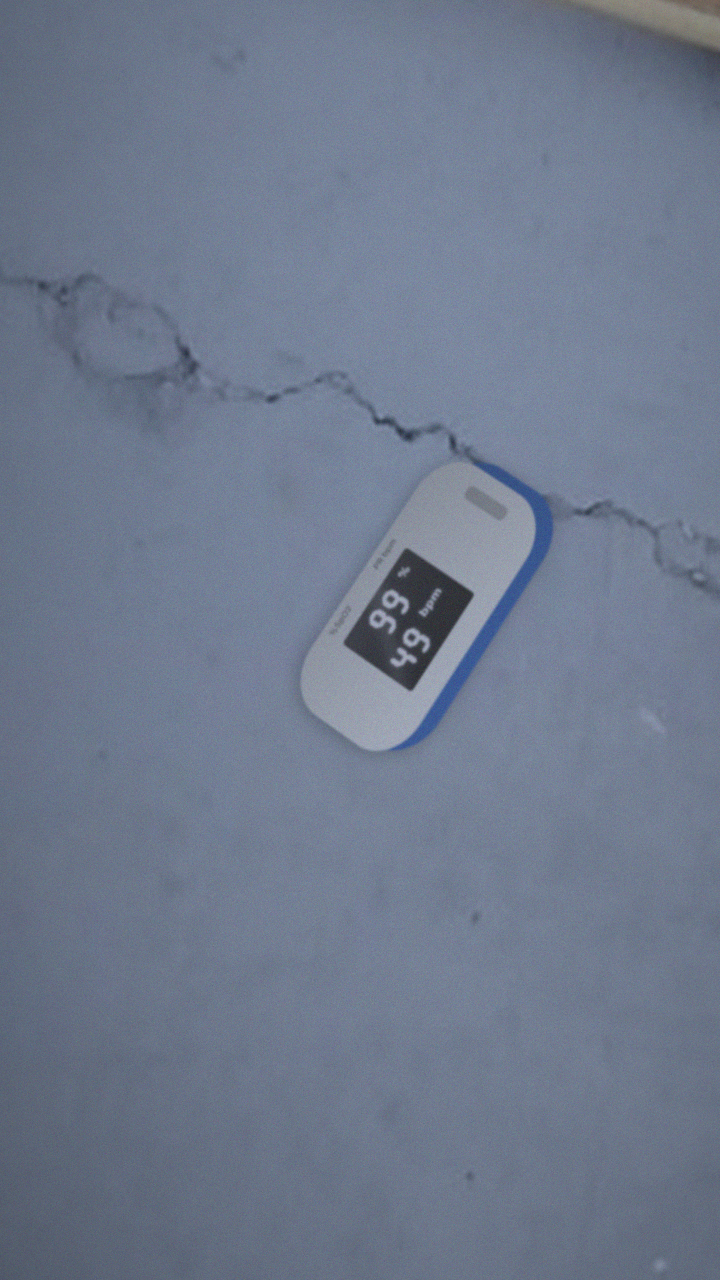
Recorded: {"value": 49, "unit": "bpm"}
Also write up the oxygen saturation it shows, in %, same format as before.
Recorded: {"value": 99, "unit": "%"}
